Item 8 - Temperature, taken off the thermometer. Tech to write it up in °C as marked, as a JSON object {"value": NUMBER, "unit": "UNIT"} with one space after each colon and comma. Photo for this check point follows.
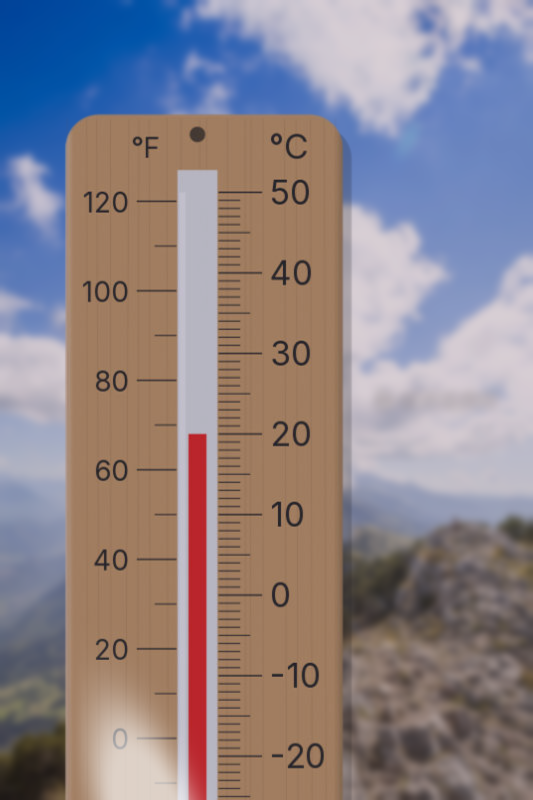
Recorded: {"value": 20, "unit": "°C"}
